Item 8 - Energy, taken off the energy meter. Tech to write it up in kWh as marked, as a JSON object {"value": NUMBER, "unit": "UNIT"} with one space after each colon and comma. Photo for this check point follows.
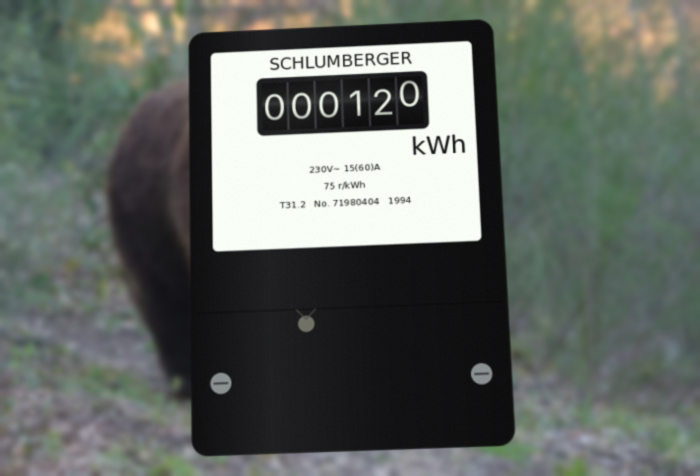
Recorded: {"value": 120, "unit": "kWh"}
